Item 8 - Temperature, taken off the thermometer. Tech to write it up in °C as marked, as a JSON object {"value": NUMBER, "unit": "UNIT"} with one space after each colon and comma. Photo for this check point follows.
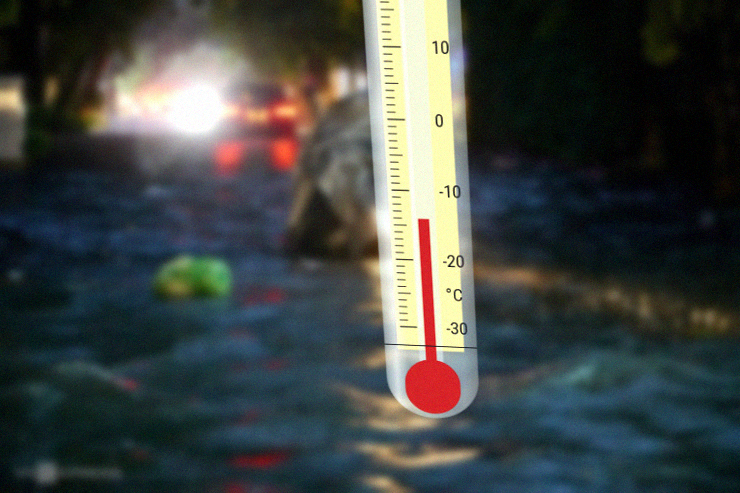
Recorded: {"value": -14, "unit": "°C"}
